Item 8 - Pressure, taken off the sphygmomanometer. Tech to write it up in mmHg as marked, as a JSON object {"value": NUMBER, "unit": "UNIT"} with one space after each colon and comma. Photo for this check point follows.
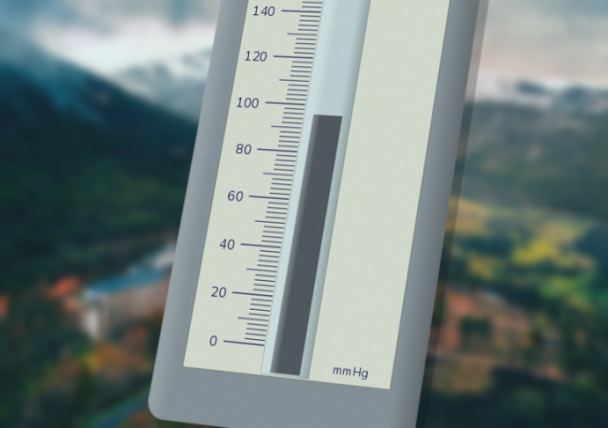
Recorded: {"value": 96, "unit": "mmHg"}
